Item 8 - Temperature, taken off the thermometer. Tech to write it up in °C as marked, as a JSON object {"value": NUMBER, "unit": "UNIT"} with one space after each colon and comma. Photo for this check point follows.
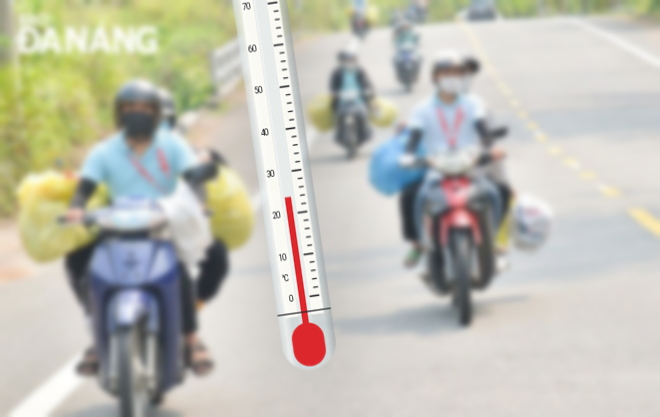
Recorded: {"value": 24, "unit": "°C"}
